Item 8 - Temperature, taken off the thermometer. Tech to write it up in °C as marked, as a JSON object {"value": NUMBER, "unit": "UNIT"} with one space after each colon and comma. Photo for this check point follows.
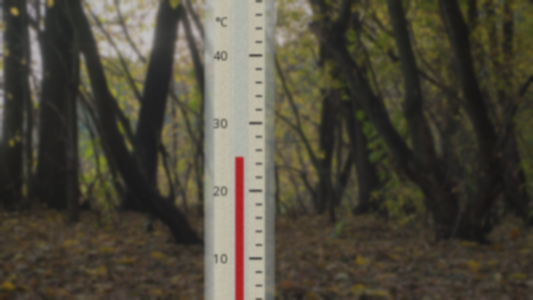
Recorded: {"value": 25, "unit": "°C"}
